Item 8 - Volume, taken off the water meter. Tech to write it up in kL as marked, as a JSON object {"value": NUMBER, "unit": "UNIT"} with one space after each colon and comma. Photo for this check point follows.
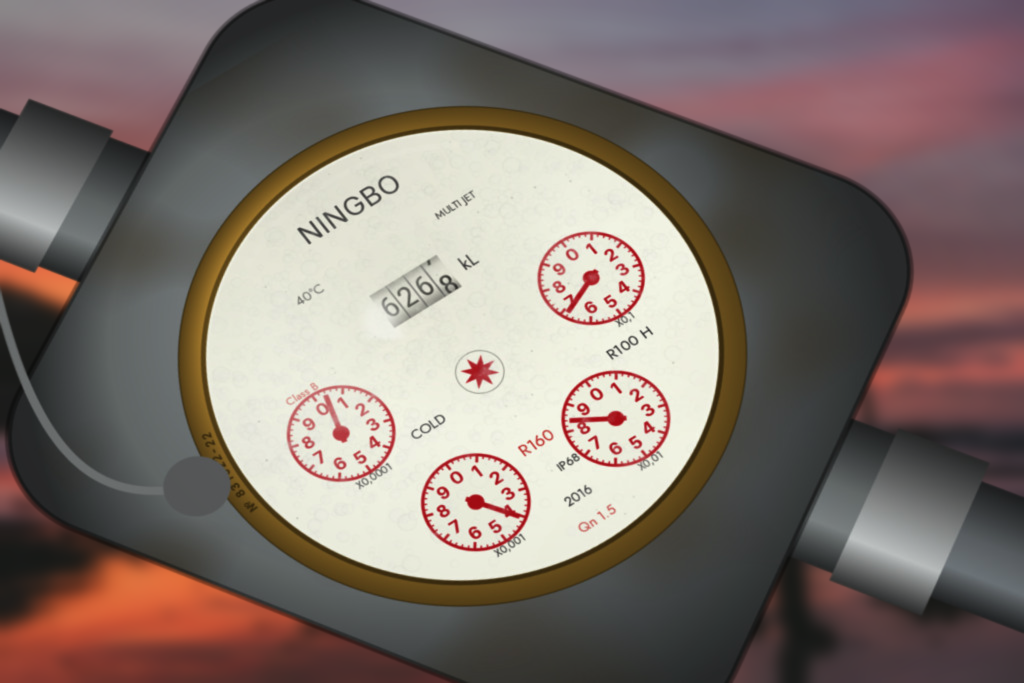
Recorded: {"value": 6267.6840, "unit": "kL"}
